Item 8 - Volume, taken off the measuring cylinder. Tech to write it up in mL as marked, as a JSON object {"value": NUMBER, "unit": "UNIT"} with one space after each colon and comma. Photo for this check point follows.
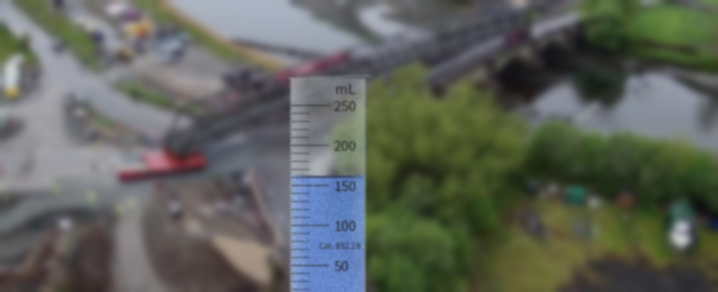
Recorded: {"value": 160, "unit": "mL"}
